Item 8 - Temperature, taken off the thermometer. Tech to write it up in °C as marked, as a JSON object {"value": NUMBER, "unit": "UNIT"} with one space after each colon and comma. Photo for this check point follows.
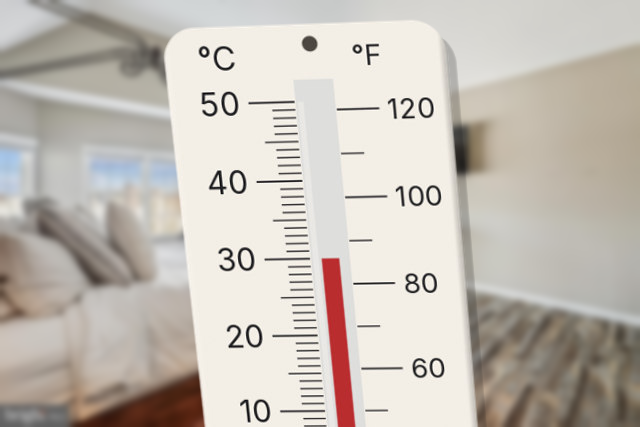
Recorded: {"value": 30, "unit": "°C"}
